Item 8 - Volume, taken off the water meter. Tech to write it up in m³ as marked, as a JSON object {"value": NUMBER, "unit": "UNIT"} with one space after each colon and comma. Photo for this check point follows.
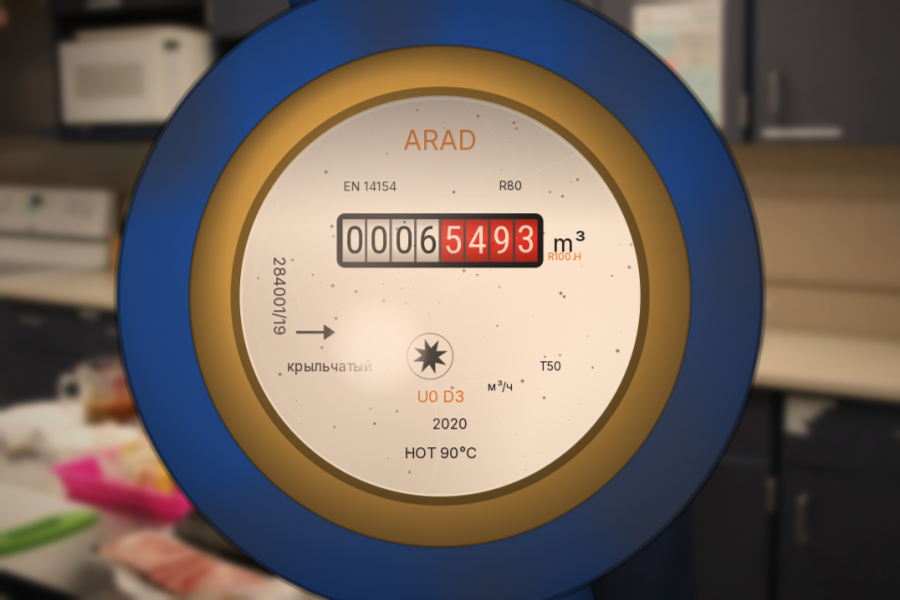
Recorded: {"value": 6.5493, "unit": "m³"}
